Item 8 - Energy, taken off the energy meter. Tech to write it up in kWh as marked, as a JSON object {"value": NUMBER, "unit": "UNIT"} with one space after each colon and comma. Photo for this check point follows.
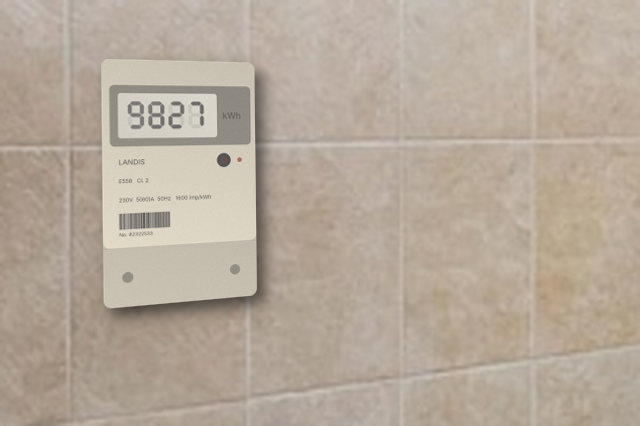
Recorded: {"value": 9827, "unit": "kWh"}
